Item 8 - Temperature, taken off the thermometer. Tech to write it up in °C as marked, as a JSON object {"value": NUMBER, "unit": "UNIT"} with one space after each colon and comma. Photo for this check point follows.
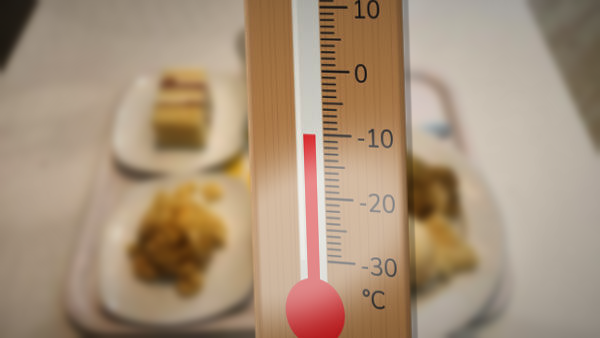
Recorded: {"value": -10, "unit": "°C"}
